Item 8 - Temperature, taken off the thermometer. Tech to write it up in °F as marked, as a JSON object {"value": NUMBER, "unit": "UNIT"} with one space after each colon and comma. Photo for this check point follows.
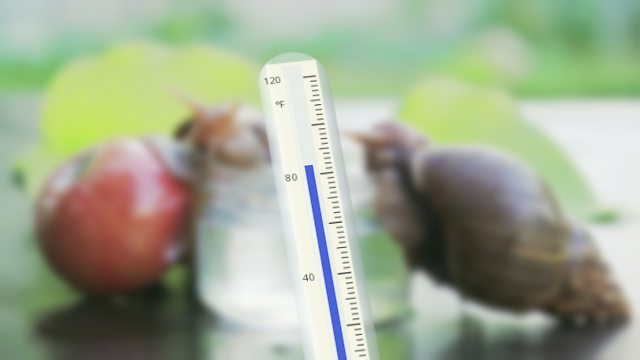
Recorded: {"value": 84, "unit": "°F"}
